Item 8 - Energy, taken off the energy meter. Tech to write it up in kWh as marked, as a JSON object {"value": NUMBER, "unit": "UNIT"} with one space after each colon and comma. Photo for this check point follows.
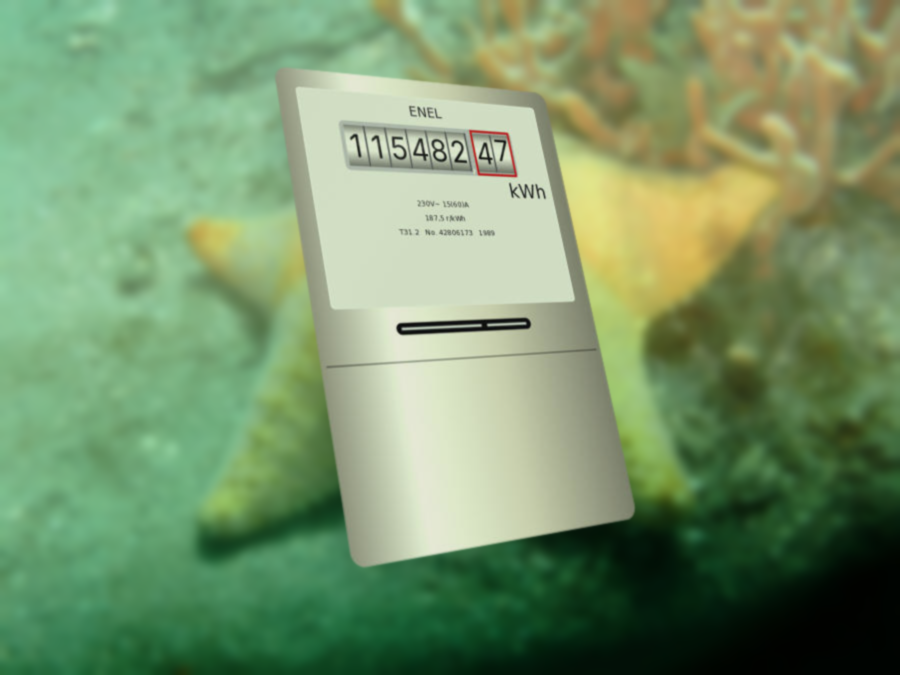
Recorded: {"value": 115482.47, "unit": "kWh"}
